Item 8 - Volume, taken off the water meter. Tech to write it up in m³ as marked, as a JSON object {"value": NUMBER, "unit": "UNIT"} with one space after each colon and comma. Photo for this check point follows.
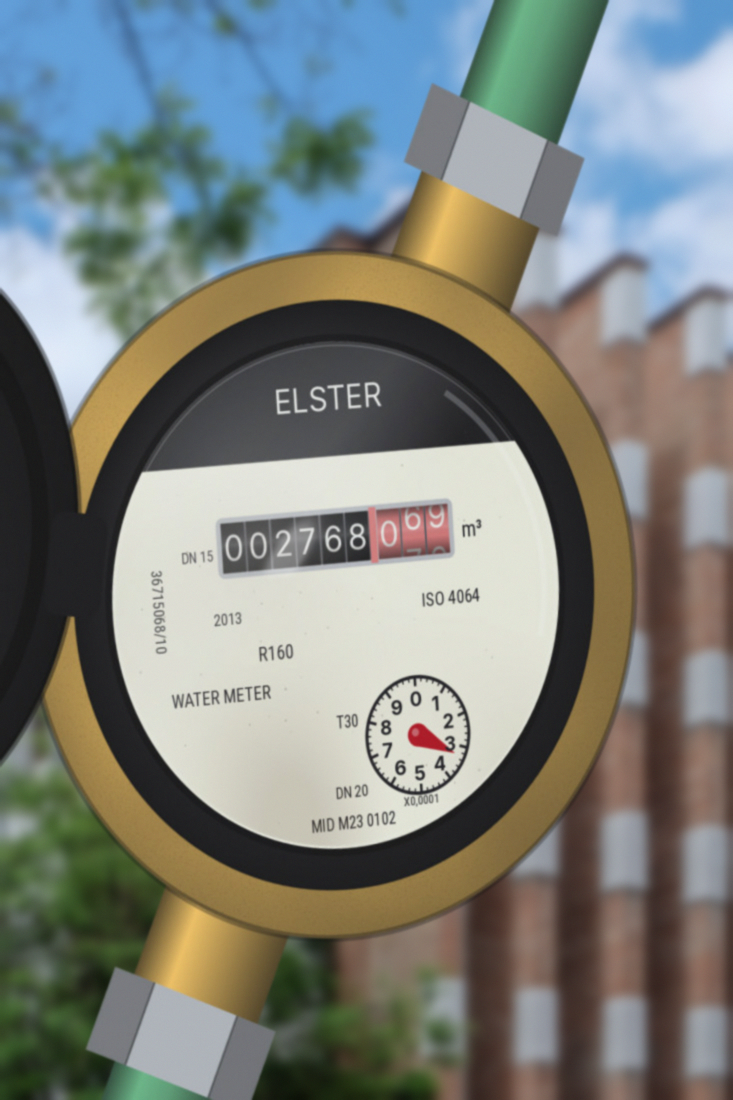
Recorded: {"value": 2768.0693, "unit": "m³"}
